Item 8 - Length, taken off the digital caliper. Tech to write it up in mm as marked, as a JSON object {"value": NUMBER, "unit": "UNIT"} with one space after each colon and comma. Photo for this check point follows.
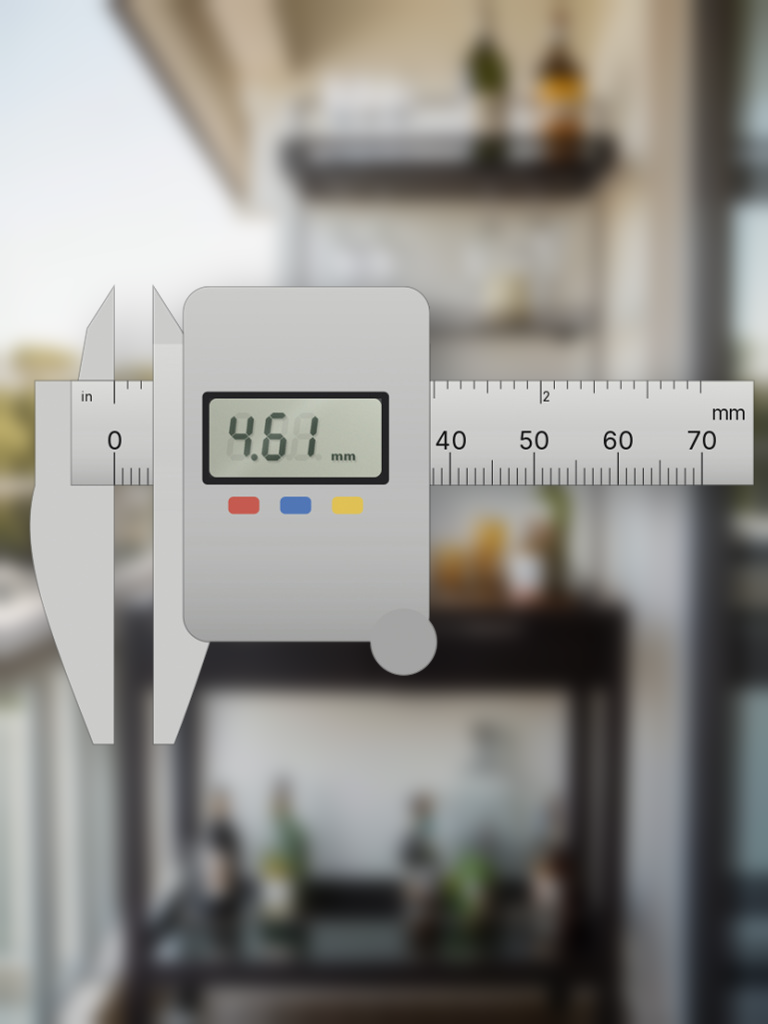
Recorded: {"value": 4.61, "unit": "mm"}
